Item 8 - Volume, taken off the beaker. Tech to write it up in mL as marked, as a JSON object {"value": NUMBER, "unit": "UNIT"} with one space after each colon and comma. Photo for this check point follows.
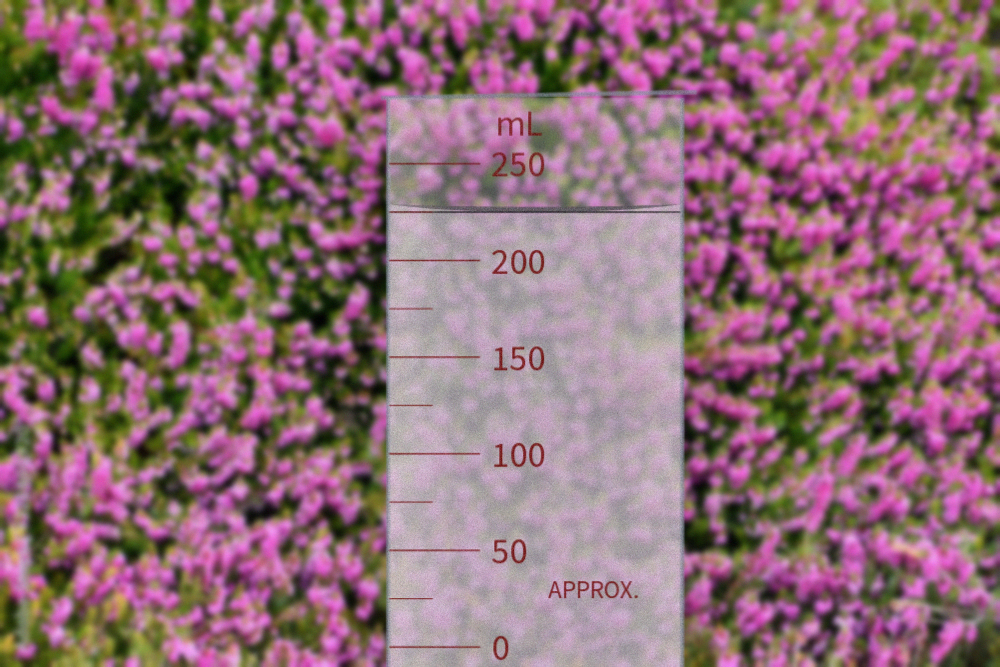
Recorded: {"value": 225, "unit": "mL"}
